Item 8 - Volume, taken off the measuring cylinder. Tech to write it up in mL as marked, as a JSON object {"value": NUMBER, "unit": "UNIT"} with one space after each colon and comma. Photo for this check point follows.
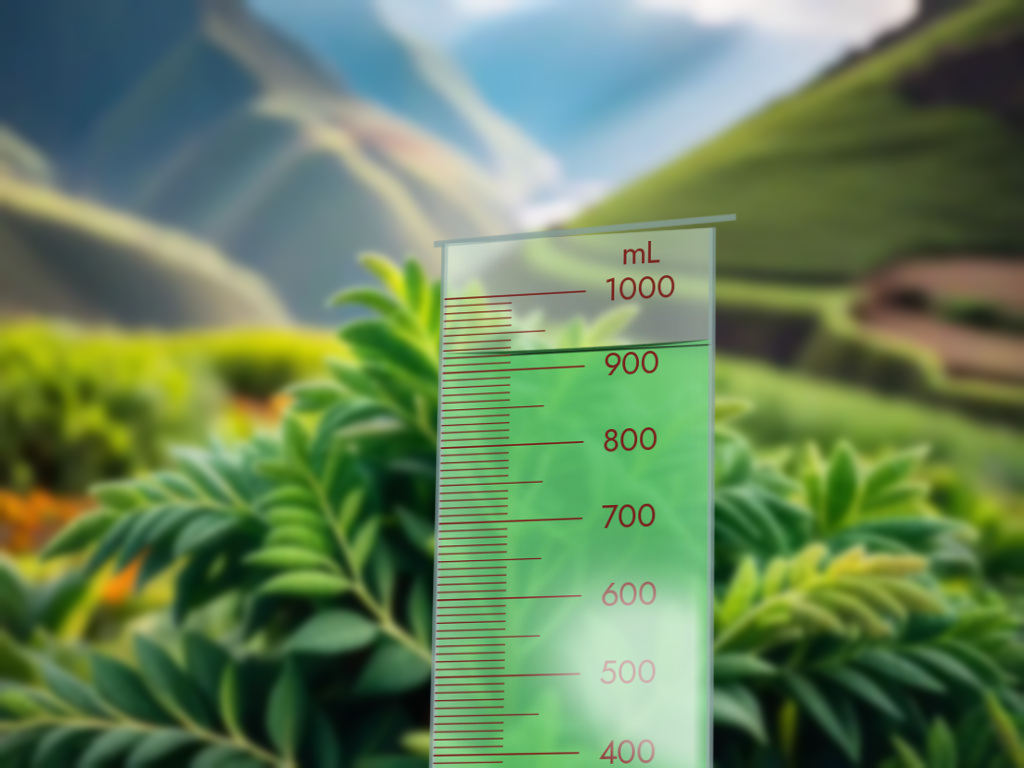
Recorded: {"value": 920, "unit": "mL"}
